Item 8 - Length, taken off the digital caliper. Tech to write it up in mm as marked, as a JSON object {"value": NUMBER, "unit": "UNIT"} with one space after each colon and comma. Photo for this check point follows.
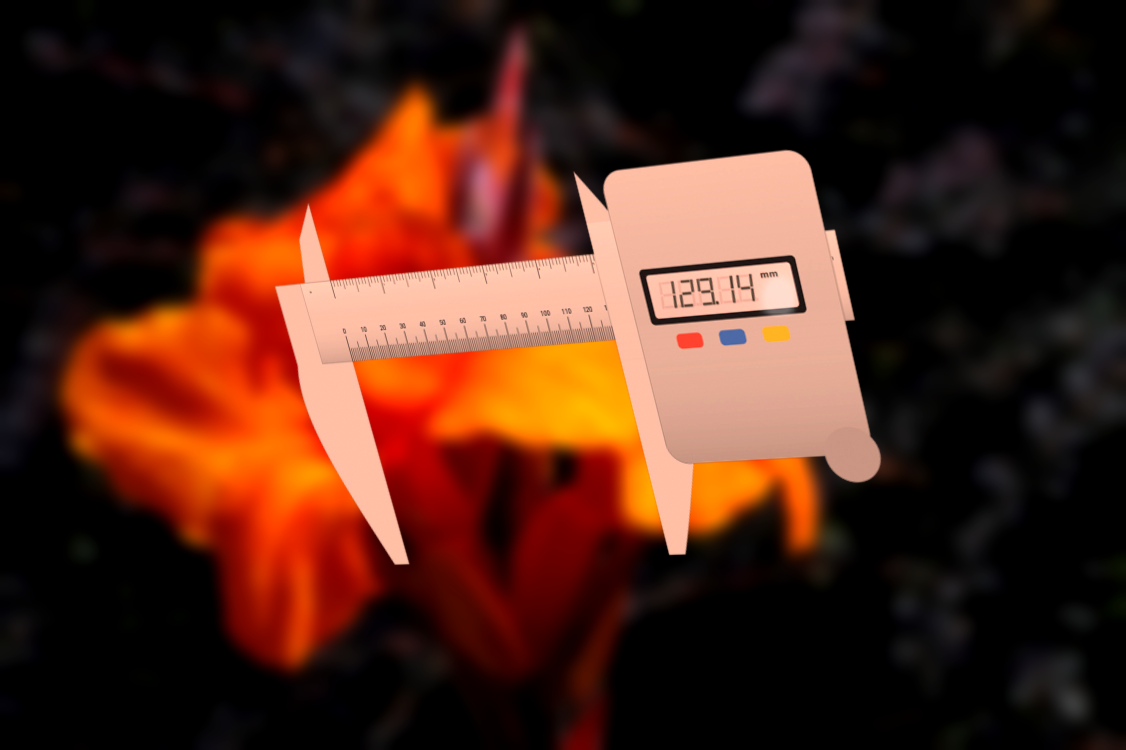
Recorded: {"value": 129.14, "unit": "mm"}
